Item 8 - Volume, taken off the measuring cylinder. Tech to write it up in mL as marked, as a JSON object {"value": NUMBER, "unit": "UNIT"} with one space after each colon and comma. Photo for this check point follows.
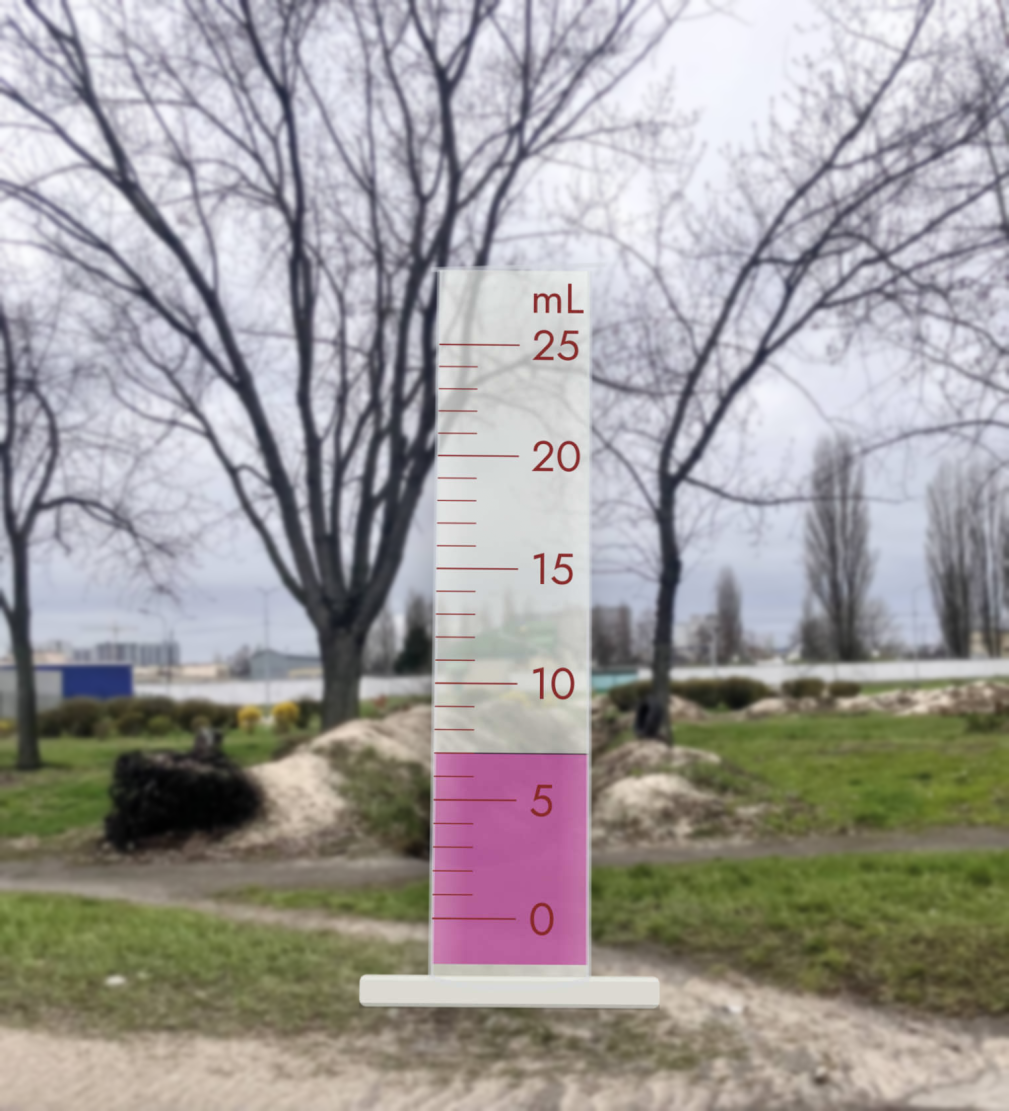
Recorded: {"value": 7, "unit": "mL"}
